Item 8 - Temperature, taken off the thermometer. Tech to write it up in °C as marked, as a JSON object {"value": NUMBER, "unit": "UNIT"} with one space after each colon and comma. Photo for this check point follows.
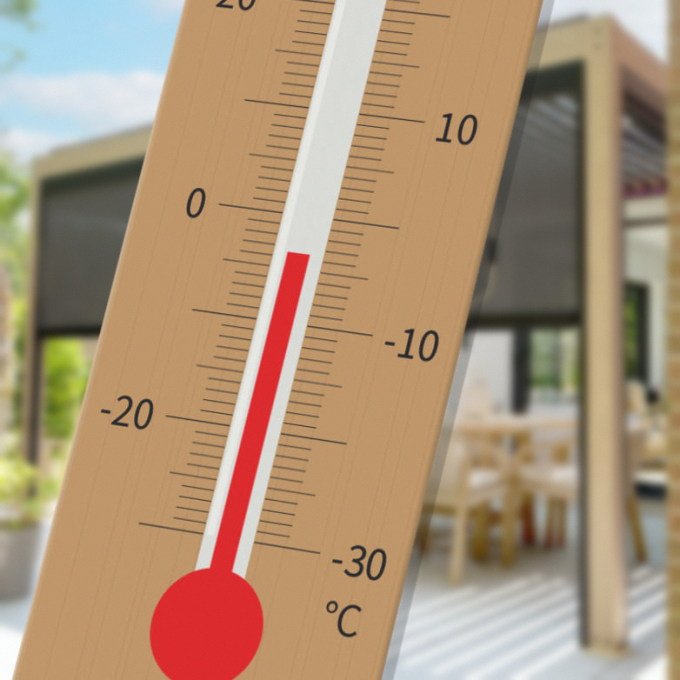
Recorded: {"value": -3.5, "unit": "°C"}
